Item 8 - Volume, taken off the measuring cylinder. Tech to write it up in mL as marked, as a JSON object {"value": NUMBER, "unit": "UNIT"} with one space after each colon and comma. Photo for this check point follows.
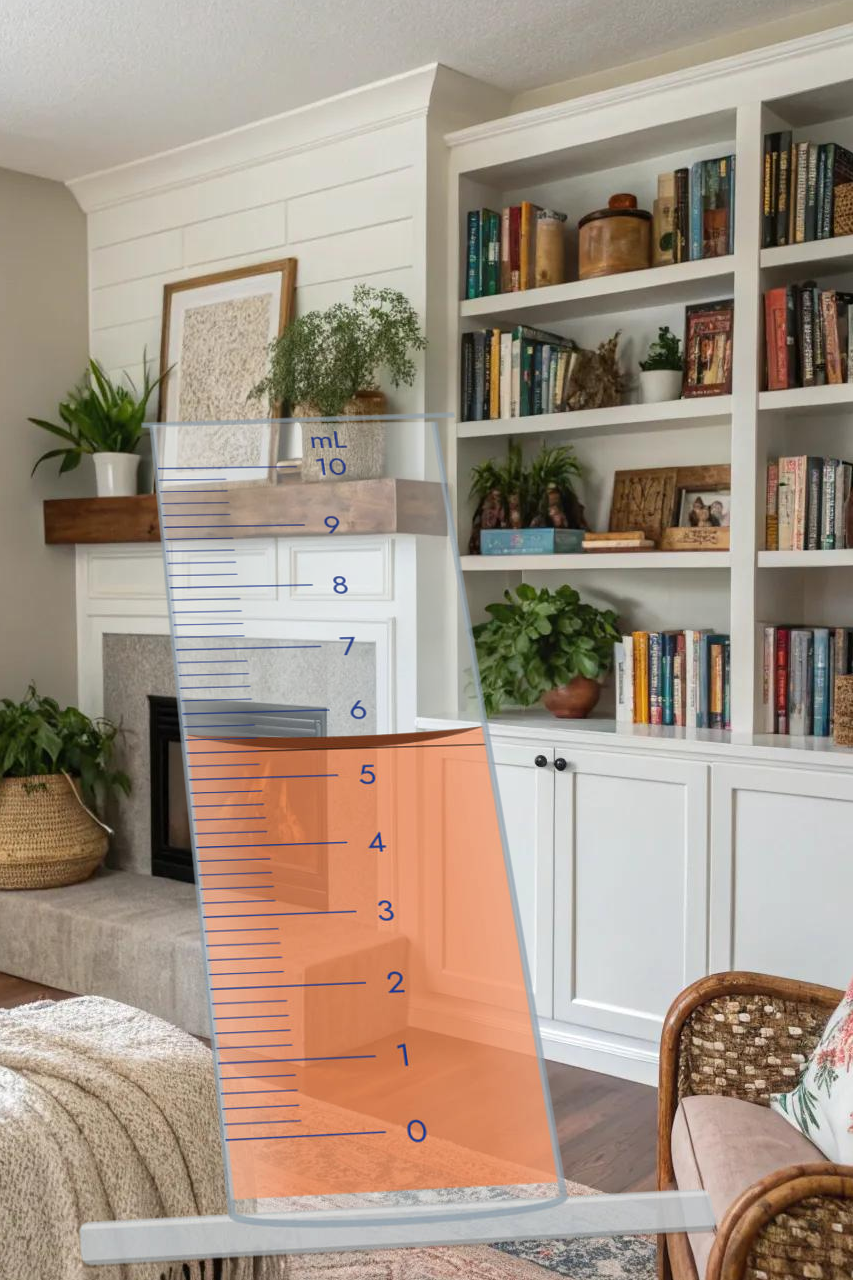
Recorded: {"value": 5.4, "unit": "mL"}
